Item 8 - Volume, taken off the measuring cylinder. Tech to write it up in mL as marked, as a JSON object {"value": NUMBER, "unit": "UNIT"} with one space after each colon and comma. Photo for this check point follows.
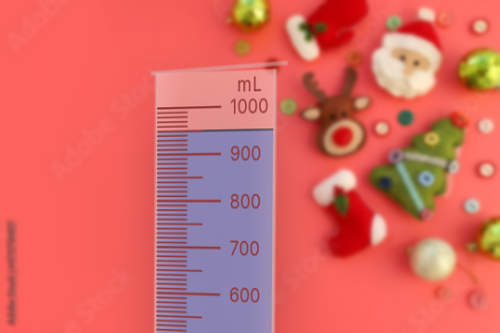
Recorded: {"value": 950, "unit": "mL"}
